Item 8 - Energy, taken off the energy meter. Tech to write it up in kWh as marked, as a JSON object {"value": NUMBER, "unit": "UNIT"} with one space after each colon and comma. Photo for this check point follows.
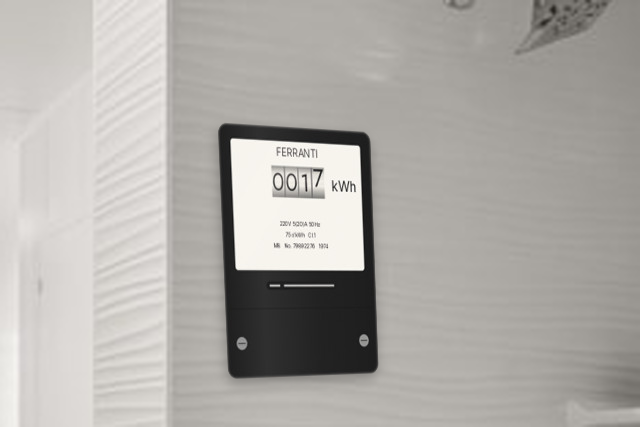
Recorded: {"value": 17, "unit": "kWh"}
